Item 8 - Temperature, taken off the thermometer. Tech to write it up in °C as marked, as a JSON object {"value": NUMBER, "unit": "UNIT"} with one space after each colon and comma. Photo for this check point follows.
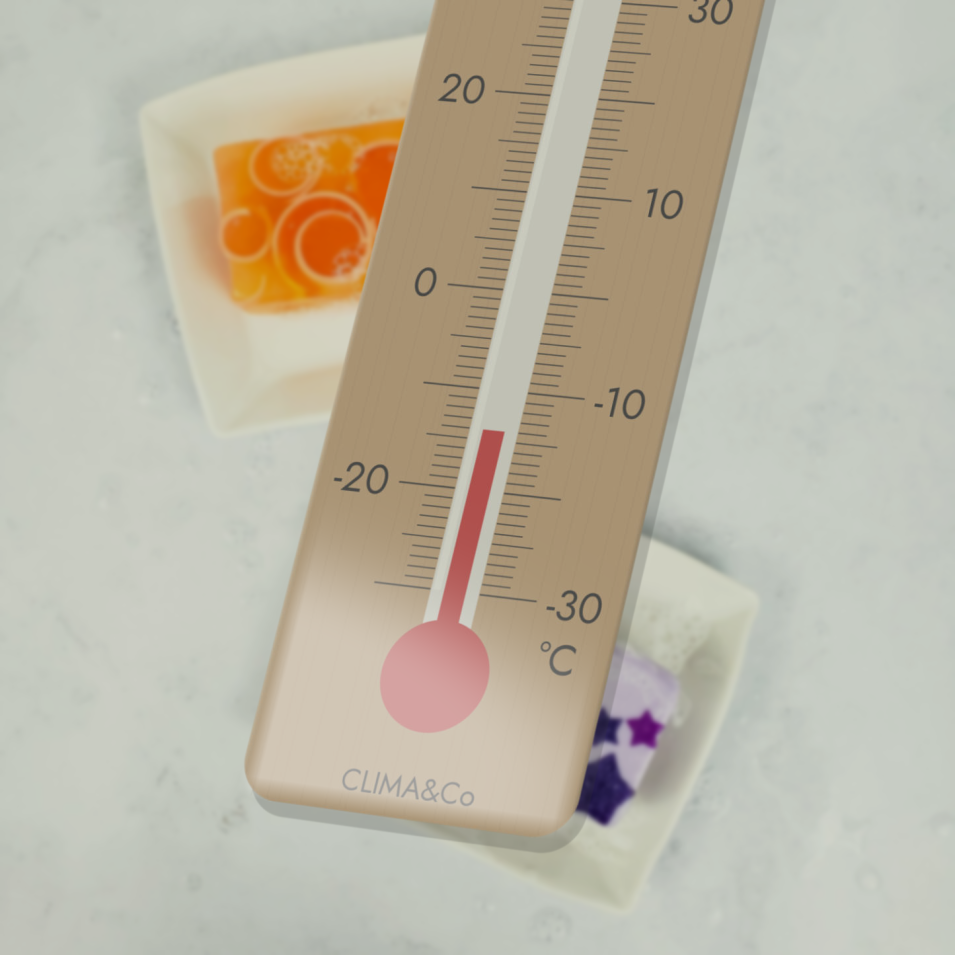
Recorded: {"value": -14, "unit": "°C"}
